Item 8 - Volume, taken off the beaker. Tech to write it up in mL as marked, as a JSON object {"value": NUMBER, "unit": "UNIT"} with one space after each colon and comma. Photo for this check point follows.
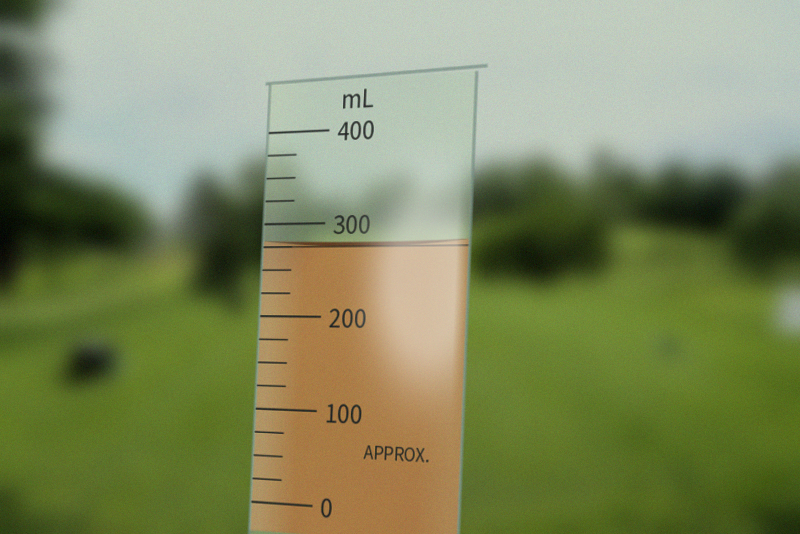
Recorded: {"value": 275, "unit": "mL"}
